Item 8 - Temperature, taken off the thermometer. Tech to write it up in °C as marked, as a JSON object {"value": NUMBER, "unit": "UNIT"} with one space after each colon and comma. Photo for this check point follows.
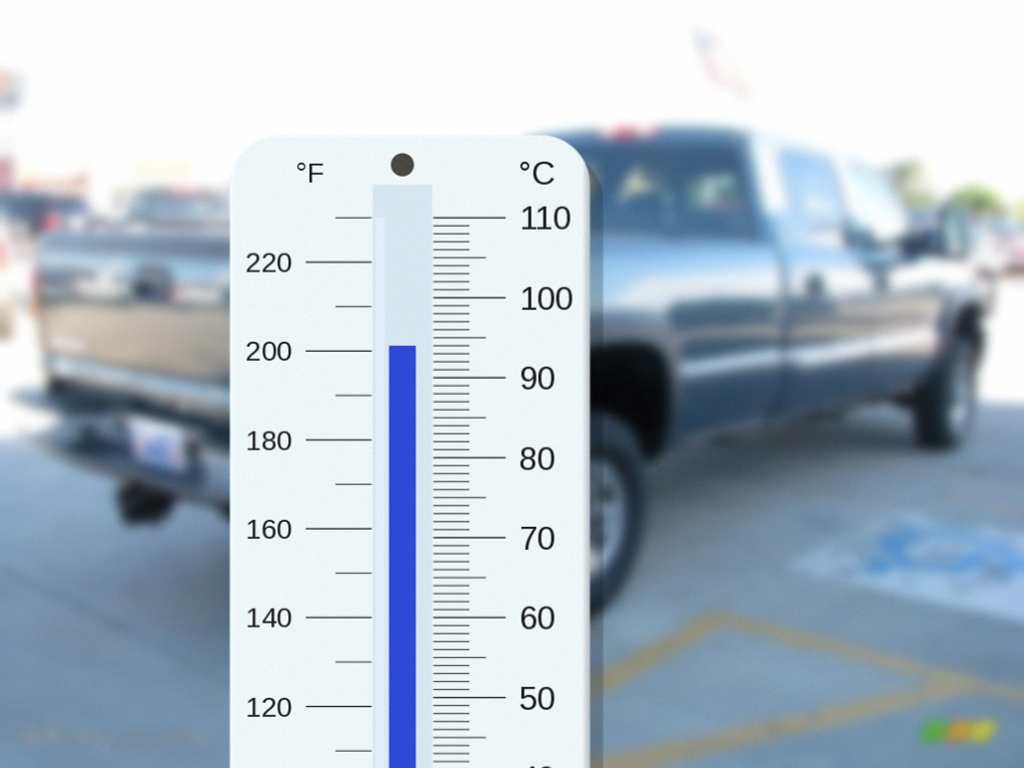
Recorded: {"value": 94, "unit": "°C"}
